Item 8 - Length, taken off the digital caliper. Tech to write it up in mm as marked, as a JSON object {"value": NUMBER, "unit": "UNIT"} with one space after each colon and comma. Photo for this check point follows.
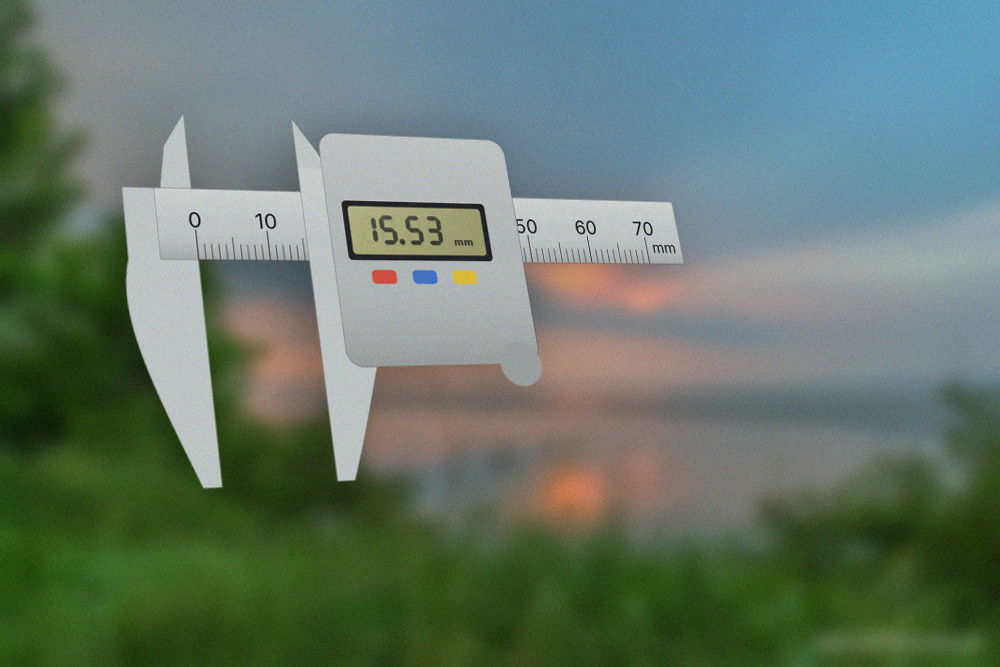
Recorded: {"value": 15.53, "unit": "mm"}
